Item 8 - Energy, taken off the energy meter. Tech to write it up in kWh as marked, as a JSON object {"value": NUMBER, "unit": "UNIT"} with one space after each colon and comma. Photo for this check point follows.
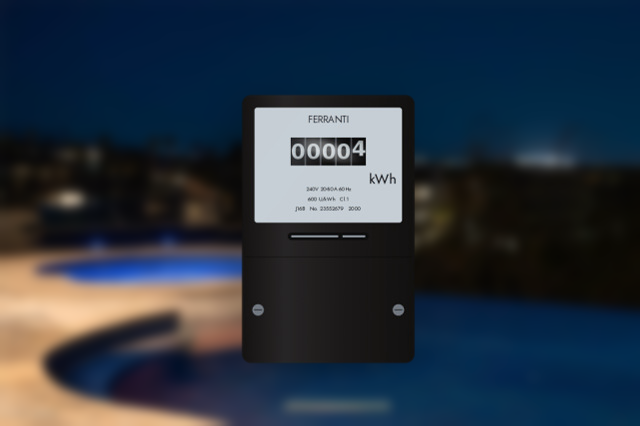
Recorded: {"value": 4, "unit": "kWh"}
